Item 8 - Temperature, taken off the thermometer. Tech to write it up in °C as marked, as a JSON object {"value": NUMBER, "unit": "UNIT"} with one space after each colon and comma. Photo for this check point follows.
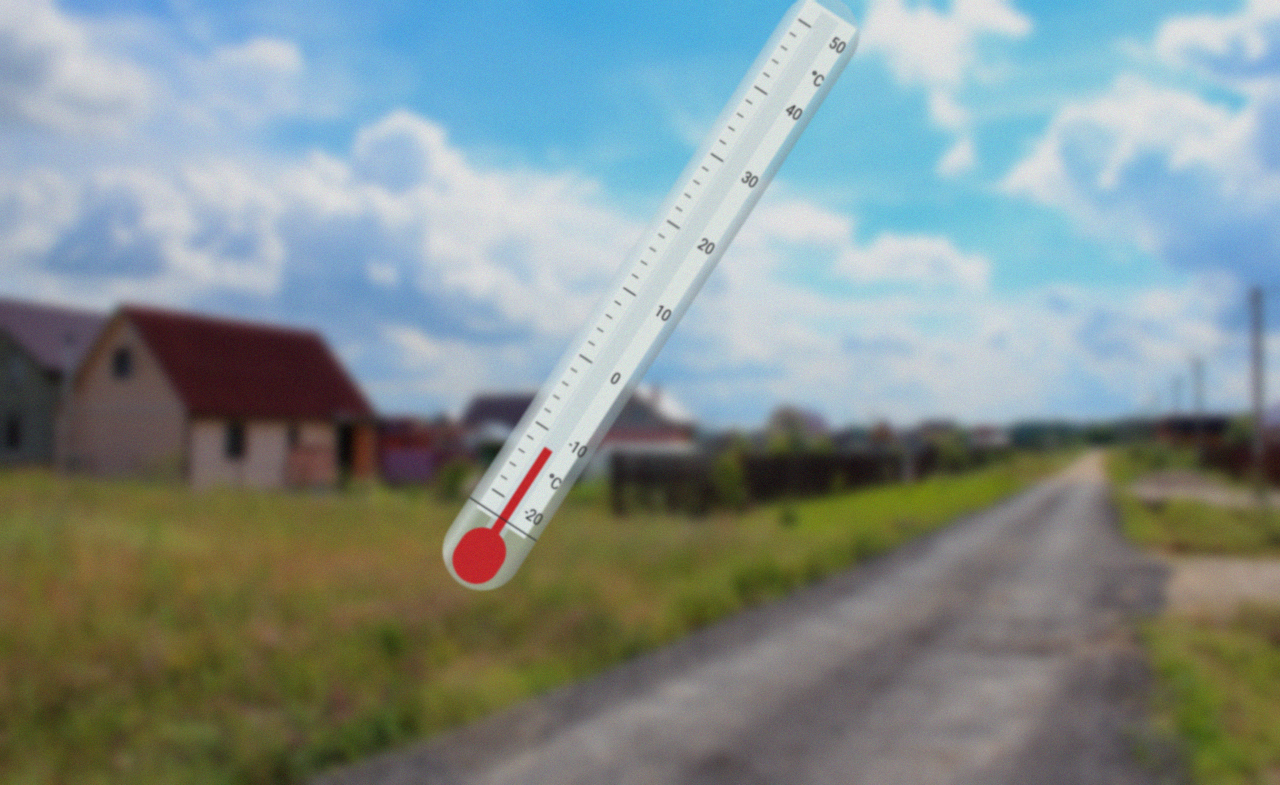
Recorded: {"value": -12, "unit": "°C"}
